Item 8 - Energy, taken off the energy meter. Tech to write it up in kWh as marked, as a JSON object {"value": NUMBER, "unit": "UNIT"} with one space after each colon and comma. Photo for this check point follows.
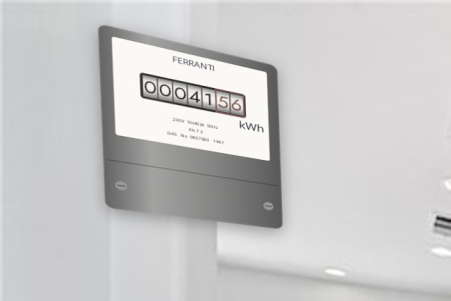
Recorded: {"value": 41.56, "unit": "kWh"}
